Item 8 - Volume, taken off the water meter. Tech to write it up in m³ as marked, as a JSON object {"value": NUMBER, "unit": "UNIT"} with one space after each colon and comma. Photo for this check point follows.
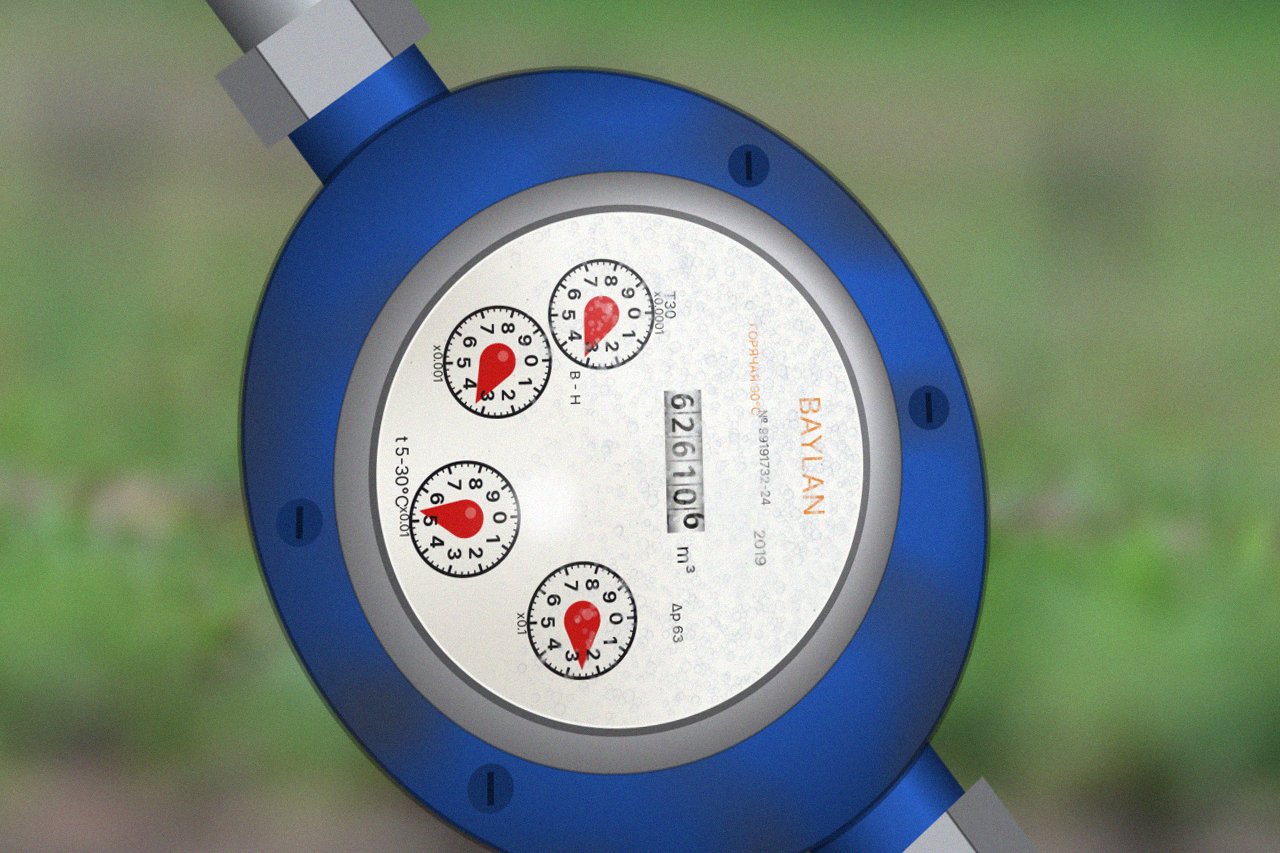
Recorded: {"value": 626106.2533, "unit": "m³"}
